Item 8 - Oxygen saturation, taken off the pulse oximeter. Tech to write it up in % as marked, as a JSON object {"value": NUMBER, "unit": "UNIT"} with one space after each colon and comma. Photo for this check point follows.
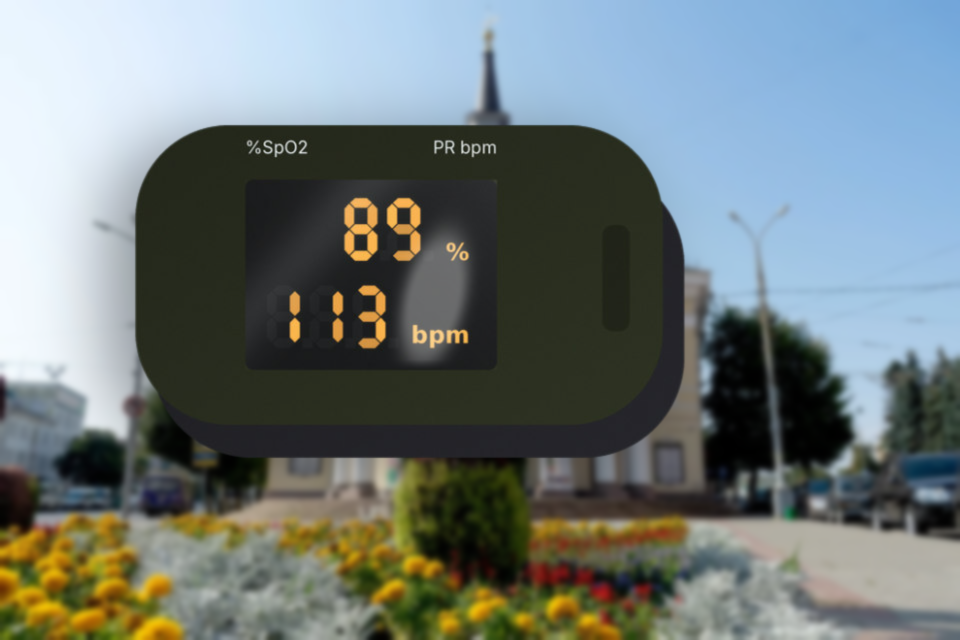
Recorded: {"value": 89, "unit": "%"}
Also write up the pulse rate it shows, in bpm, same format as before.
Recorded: {"value": 113, "unit": "bpm"}
